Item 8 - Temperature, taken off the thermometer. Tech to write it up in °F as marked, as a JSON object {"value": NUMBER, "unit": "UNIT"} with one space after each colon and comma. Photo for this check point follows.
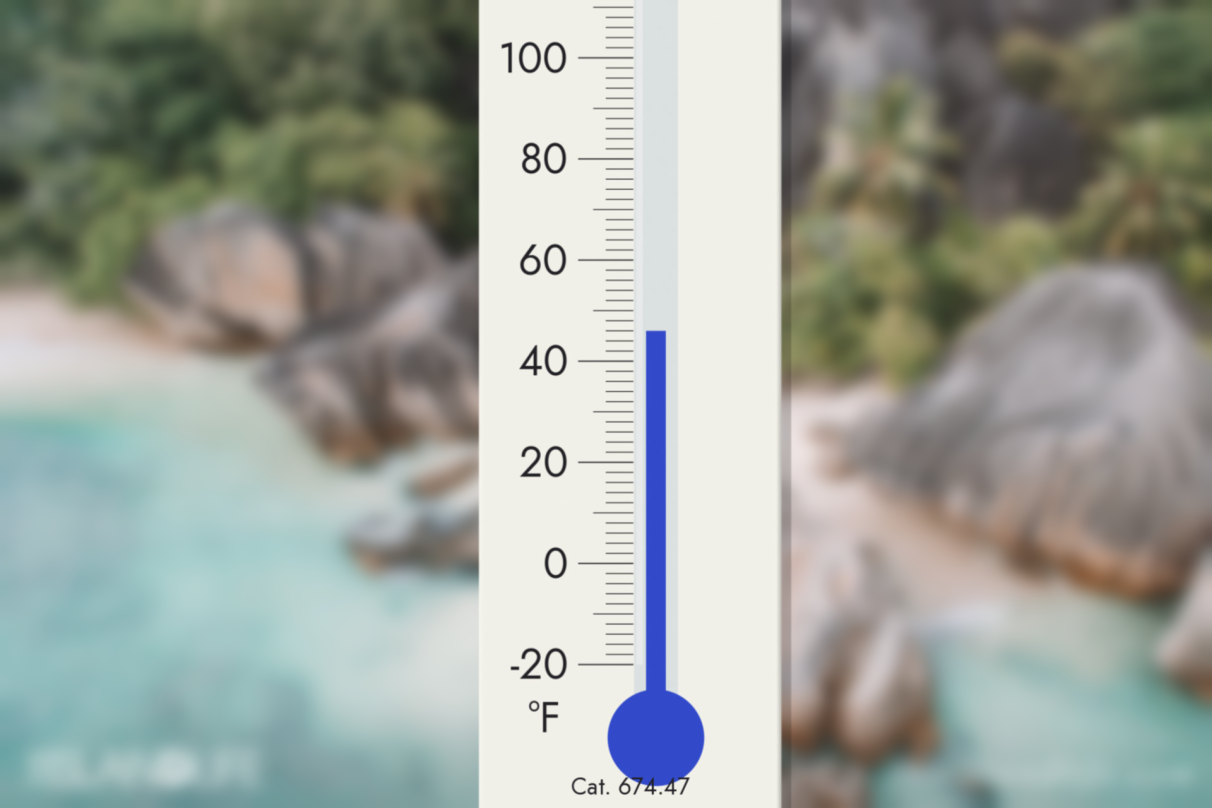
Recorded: {"value": 46, "unit": "°F"}
